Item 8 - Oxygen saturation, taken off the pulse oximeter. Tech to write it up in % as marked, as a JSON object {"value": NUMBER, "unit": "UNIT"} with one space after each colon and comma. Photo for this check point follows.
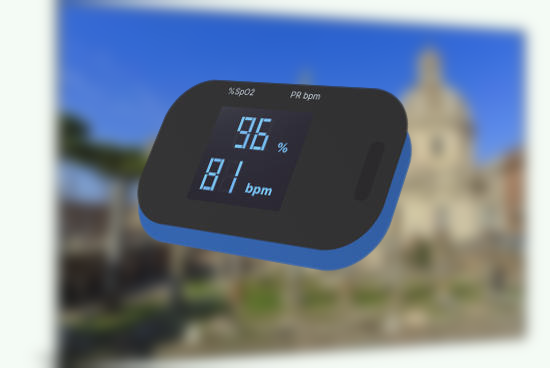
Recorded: {"value": 96, "unit": "%"}
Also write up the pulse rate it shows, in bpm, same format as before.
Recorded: {"value": 81, "unit": "bpm"}
